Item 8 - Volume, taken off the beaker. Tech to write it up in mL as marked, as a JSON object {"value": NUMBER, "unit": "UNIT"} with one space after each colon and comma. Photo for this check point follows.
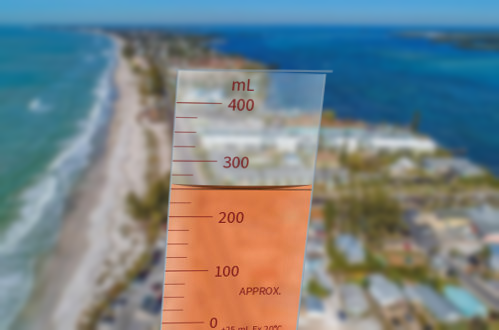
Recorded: {"value": 250, "unit": "mL"}
